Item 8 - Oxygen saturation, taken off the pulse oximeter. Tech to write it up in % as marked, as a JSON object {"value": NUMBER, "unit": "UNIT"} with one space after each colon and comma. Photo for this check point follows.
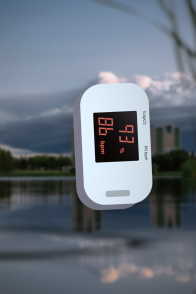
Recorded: {"value": 93, "unit": "%"}
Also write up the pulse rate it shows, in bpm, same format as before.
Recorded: {"value": 86, "unit": "bpm"}
